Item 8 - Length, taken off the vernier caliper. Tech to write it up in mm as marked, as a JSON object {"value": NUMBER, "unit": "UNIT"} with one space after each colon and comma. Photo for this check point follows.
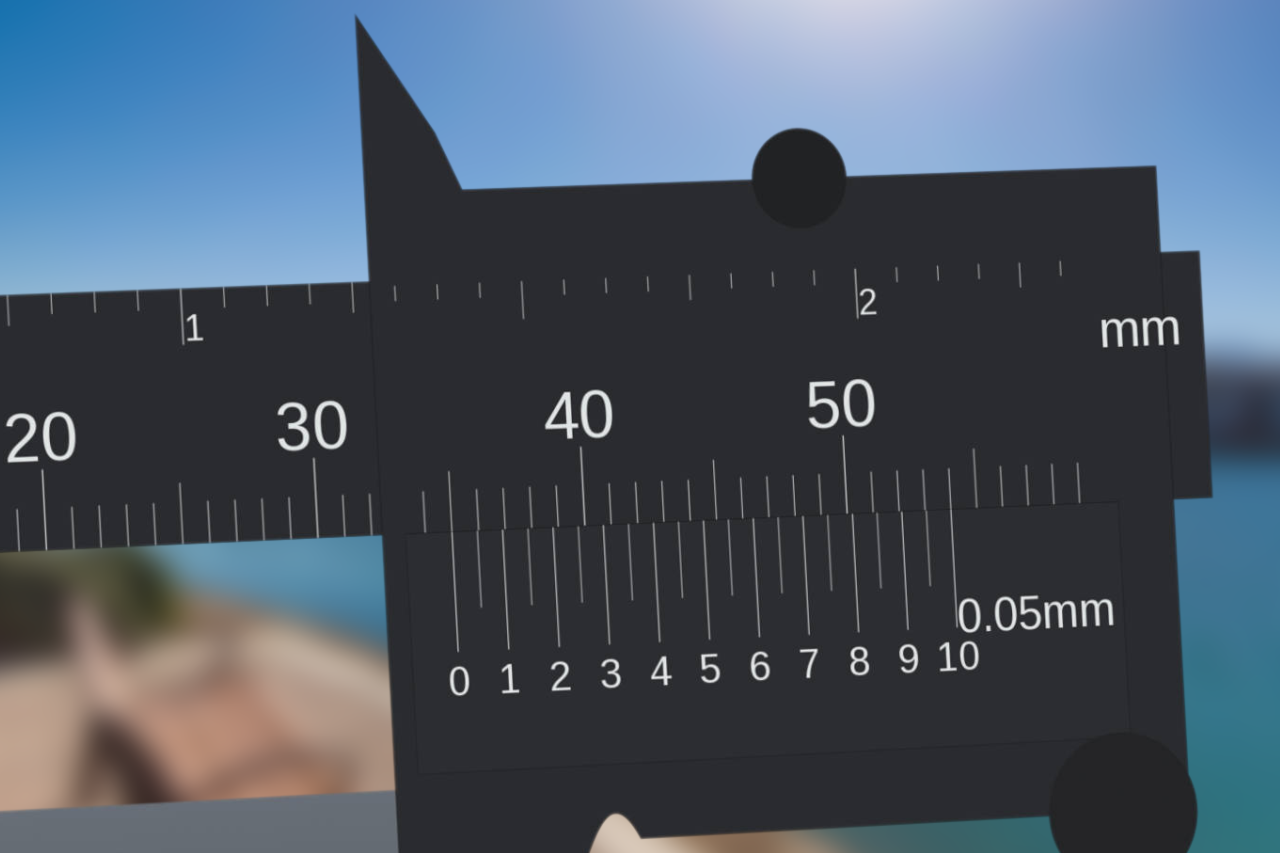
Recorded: {"value": 35.00, "unit": "mm"}
